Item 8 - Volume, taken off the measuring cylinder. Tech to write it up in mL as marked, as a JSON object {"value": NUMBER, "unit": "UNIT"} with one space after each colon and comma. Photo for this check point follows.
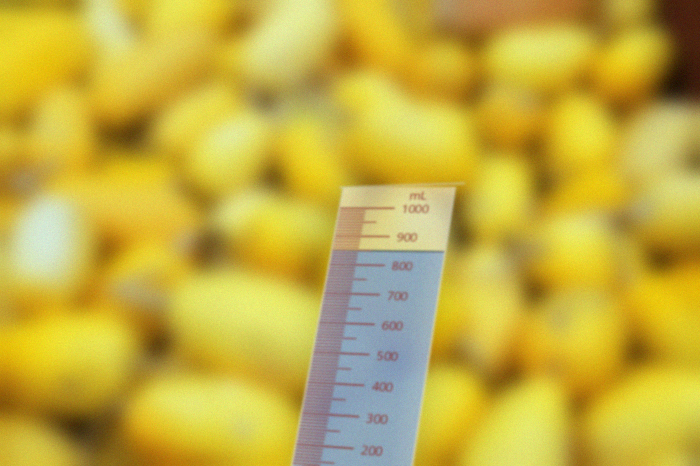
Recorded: {"value": 850, "unit": "mL"}
